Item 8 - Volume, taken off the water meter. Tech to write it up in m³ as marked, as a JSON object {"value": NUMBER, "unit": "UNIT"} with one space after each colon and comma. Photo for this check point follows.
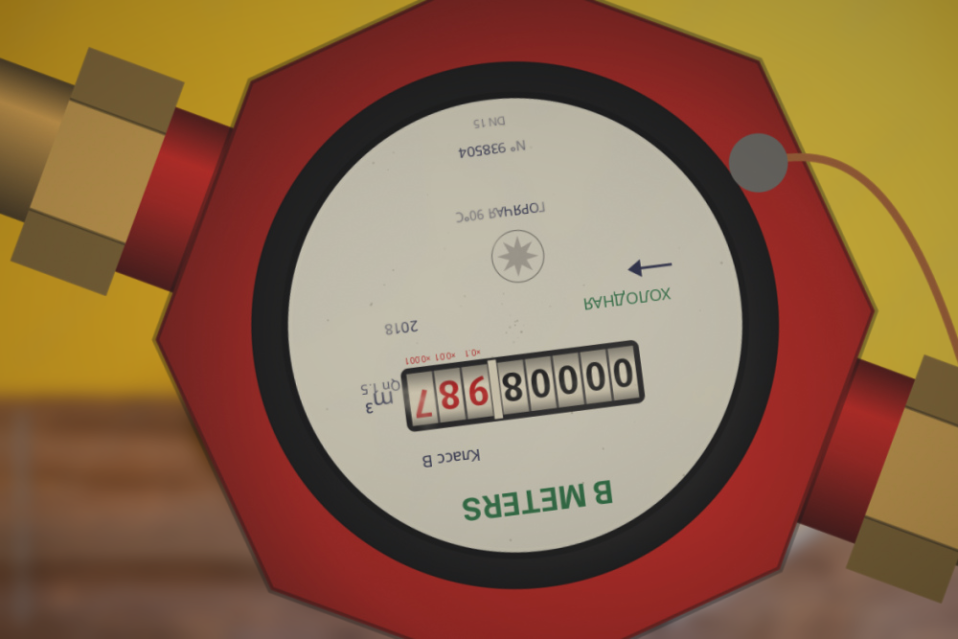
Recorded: {"value": 8.987, "unit": "m³"}
